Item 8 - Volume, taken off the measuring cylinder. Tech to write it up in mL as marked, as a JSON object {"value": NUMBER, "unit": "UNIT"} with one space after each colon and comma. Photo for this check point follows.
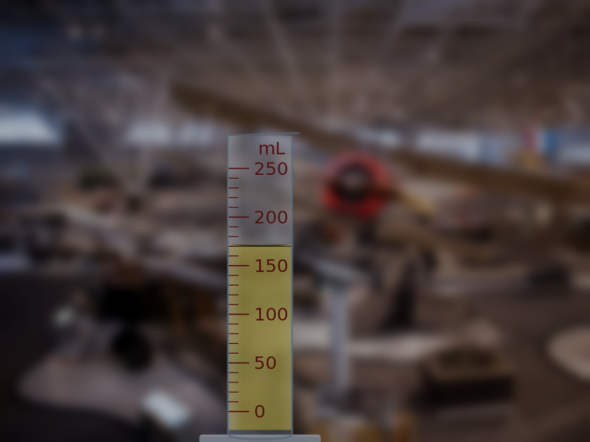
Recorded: {"value": 170, "unit": "mL"}
